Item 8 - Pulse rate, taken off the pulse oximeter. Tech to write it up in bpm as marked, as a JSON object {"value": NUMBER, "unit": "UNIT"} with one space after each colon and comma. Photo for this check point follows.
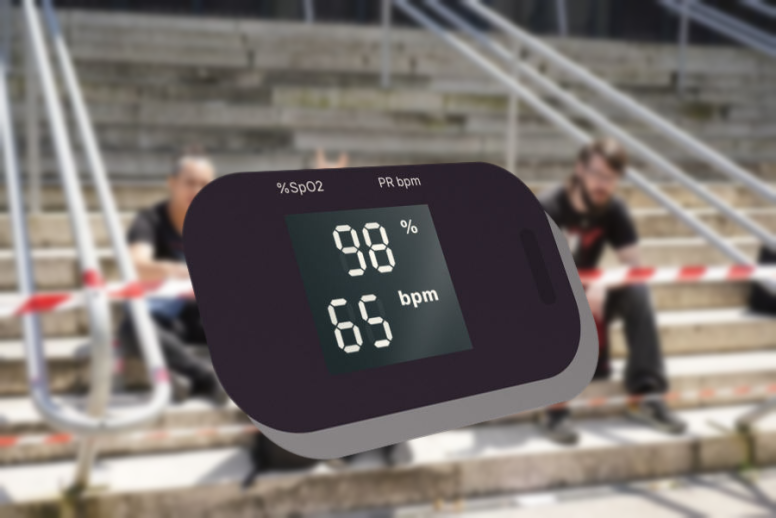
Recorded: {"value": 65, "unit": "bpm"}
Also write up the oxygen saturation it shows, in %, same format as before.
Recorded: {"value": 98, "unit": "%"}
